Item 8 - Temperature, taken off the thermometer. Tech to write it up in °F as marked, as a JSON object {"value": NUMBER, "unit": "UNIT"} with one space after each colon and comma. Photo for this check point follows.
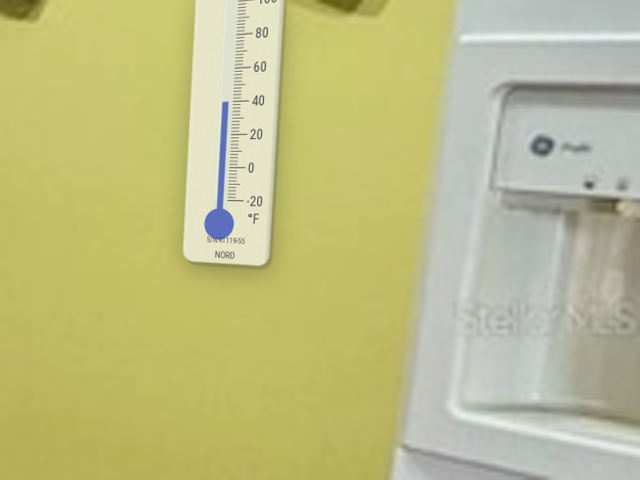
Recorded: {"value": 40, "unit": "°F"}
